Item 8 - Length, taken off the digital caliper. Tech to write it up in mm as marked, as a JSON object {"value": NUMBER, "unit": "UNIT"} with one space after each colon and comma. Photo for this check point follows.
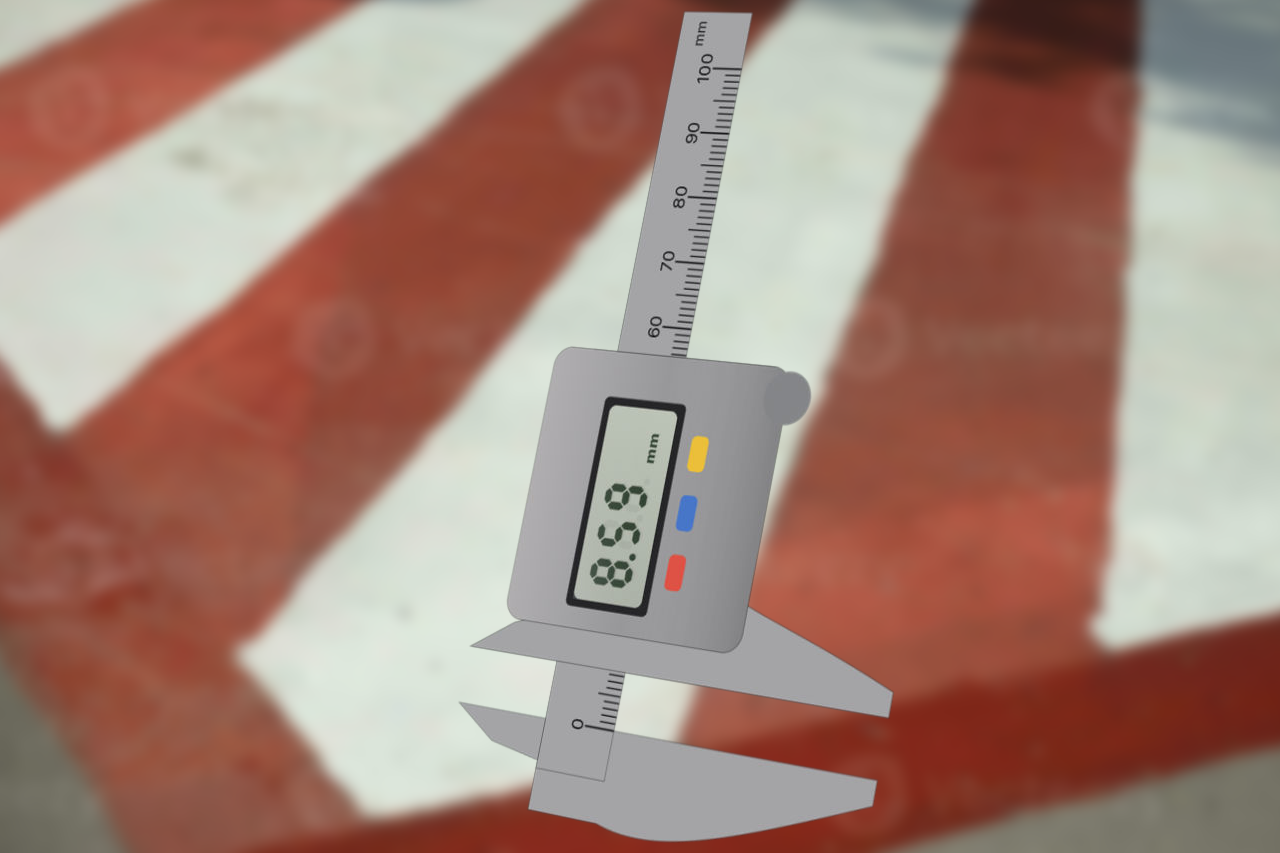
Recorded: {"value": 8.59, "unit": "mm"}
